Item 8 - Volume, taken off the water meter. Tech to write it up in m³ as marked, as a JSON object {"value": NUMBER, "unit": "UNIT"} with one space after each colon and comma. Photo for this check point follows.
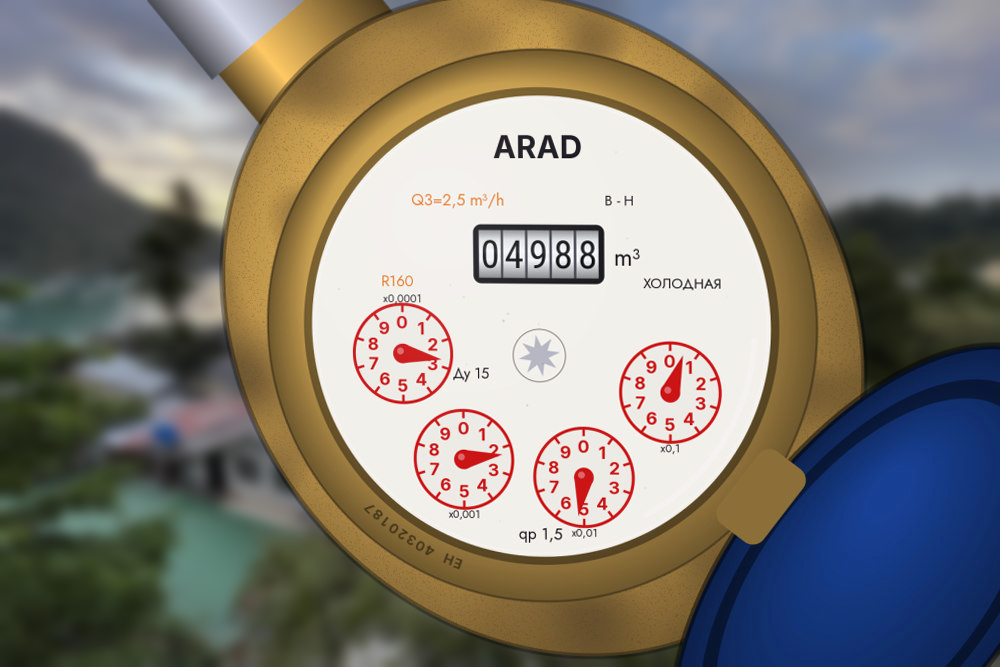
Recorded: {"value": 4988.0522, "unit": "m³"}
